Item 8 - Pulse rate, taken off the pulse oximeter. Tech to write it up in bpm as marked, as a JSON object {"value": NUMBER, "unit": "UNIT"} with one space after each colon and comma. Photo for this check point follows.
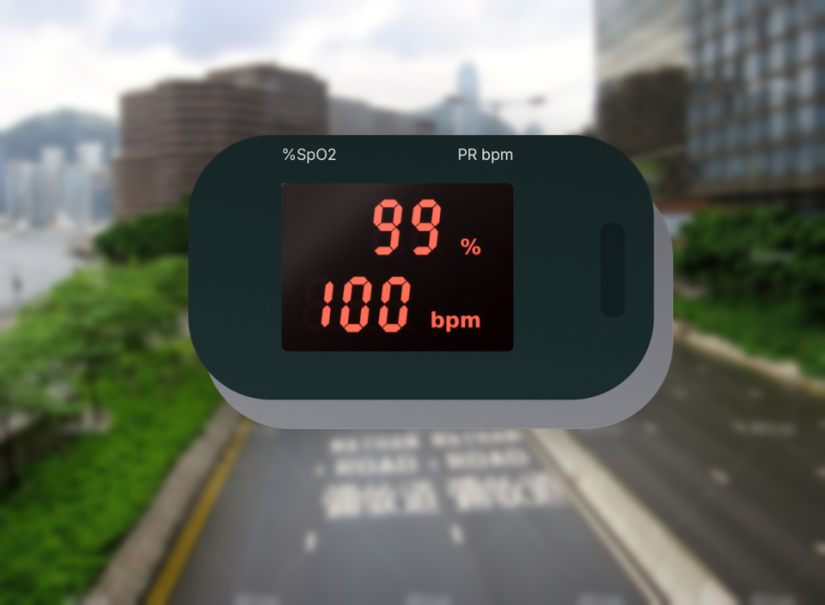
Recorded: {"value": 100, "unit": "bpm"}
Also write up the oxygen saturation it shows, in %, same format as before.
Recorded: {"value": 99, "unit": "%"}
